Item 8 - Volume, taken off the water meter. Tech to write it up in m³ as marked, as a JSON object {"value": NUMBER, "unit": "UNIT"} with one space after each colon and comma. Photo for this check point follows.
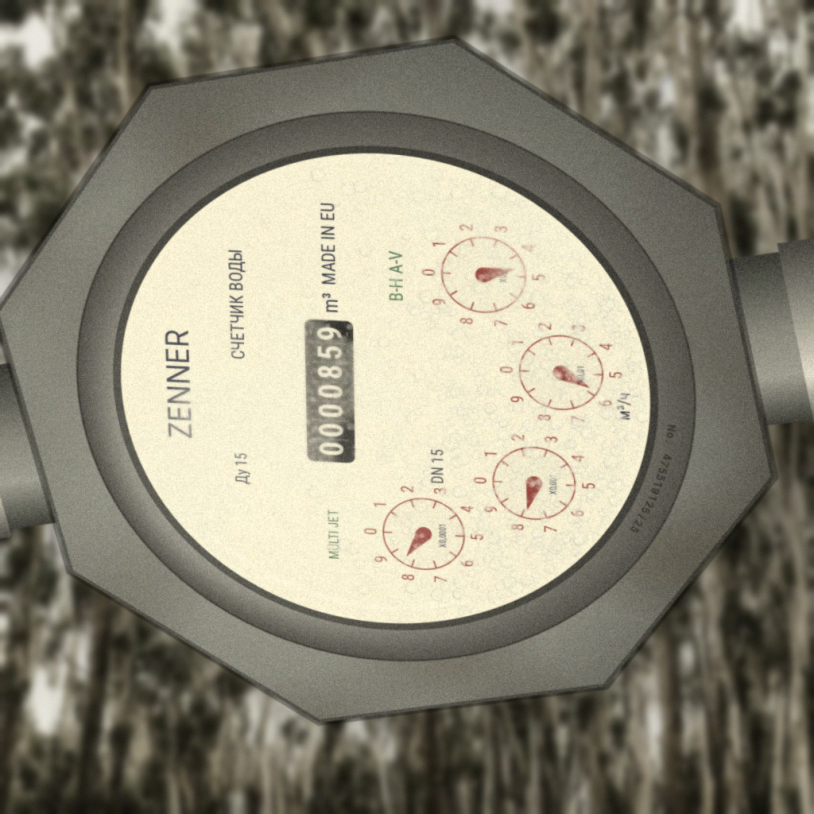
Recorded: {"value": 859.4578, "unit": "m³"}
